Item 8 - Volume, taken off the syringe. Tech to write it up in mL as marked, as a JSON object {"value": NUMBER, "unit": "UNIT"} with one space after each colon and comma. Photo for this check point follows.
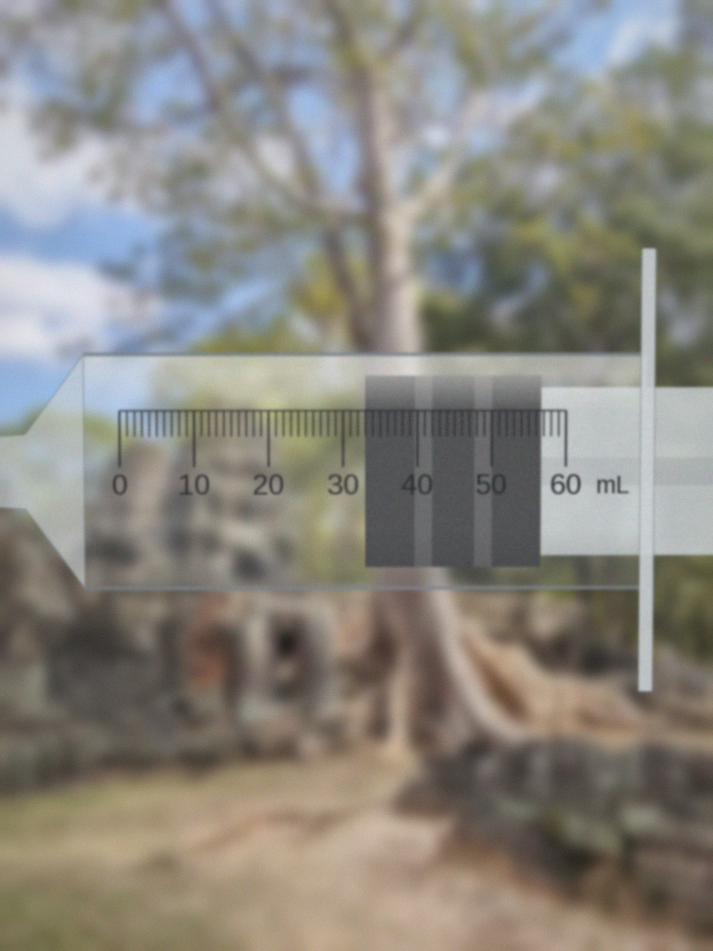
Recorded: {"value": 33, "unit": "mL"}
